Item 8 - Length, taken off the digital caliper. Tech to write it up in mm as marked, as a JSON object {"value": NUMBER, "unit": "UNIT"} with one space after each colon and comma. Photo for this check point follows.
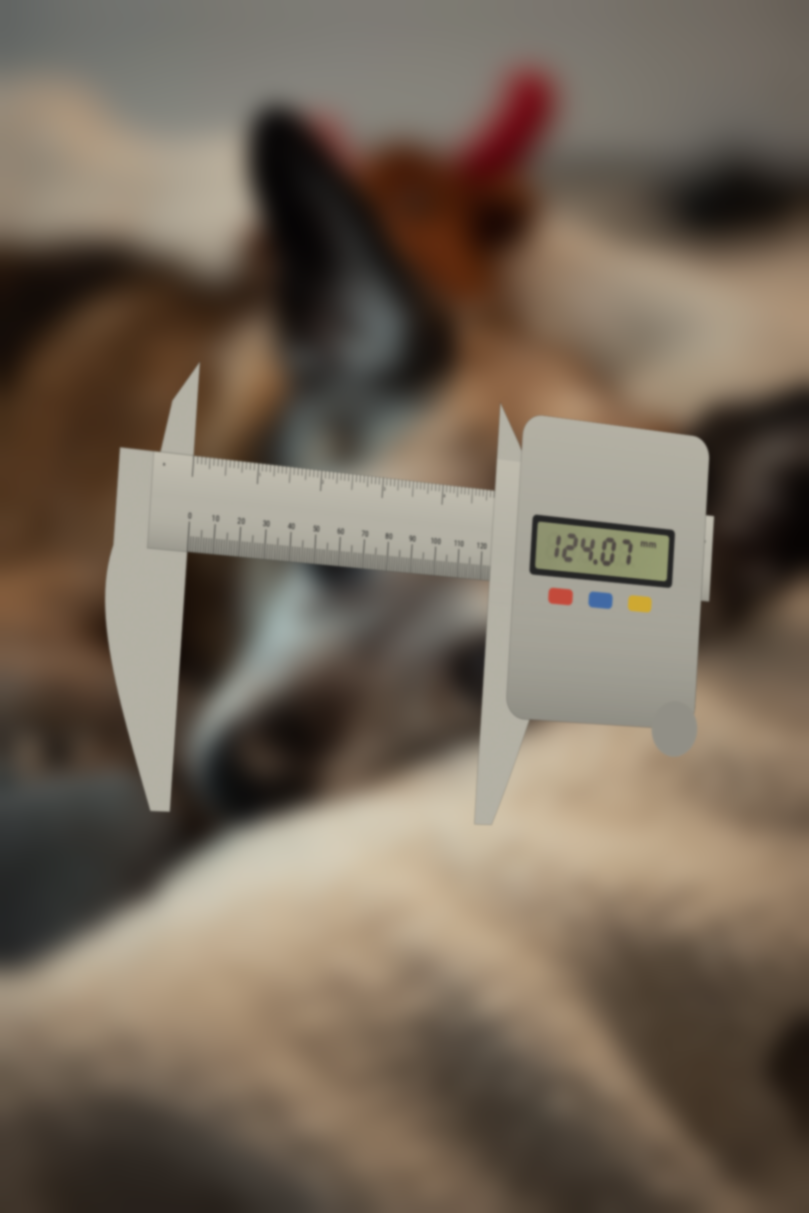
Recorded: {"value": 124.07, "unit": "mm"}
